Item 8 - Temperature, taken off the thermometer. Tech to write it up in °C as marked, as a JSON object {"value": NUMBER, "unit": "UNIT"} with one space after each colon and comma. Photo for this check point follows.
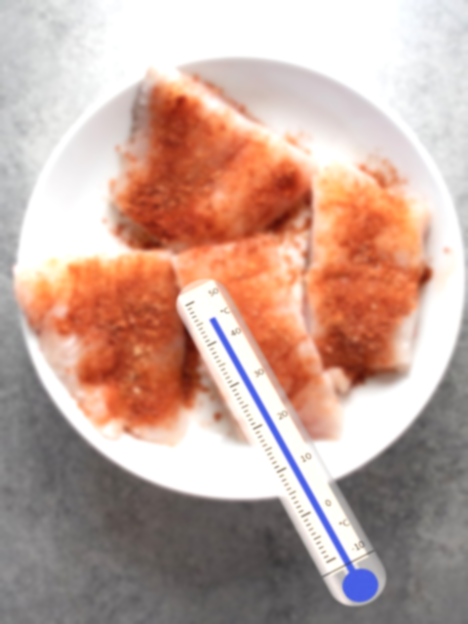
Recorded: {"value": 45, "unit": "°C"}
